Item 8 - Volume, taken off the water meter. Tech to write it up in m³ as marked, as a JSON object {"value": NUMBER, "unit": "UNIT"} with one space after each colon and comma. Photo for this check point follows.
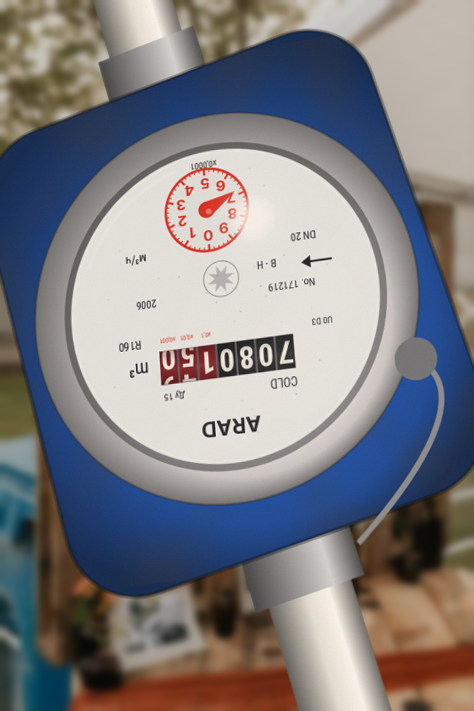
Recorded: {"value": 7080.1496, "unit": "m³"}
